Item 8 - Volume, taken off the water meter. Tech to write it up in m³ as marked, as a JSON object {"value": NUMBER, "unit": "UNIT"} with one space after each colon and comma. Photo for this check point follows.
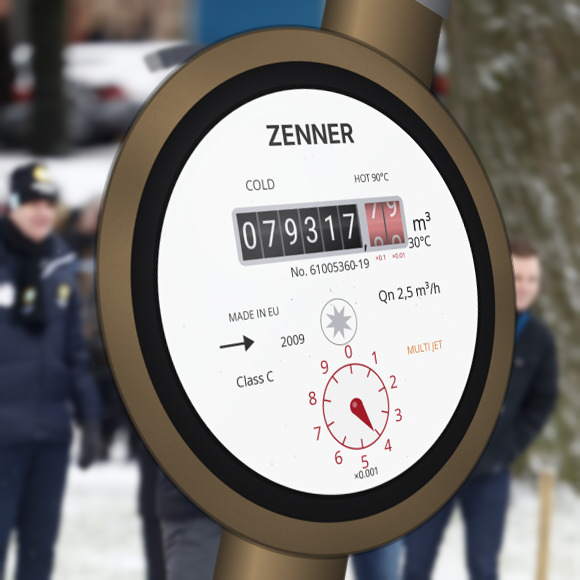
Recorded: {"value": 79317.794, "unit": "m³"}
